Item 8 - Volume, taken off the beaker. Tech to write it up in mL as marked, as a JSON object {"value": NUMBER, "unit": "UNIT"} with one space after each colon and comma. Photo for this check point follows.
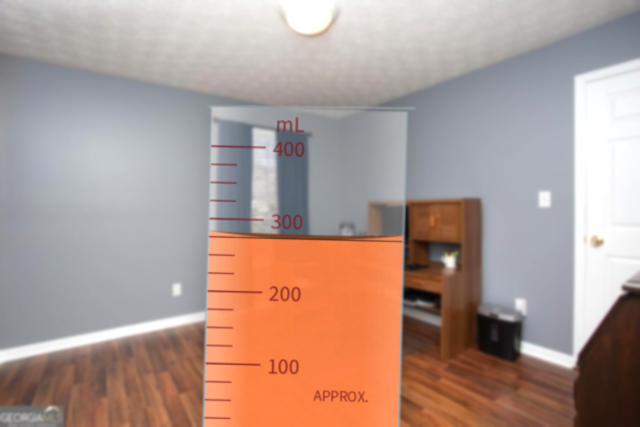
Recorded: {"value": 275, "unit": "mL"}
